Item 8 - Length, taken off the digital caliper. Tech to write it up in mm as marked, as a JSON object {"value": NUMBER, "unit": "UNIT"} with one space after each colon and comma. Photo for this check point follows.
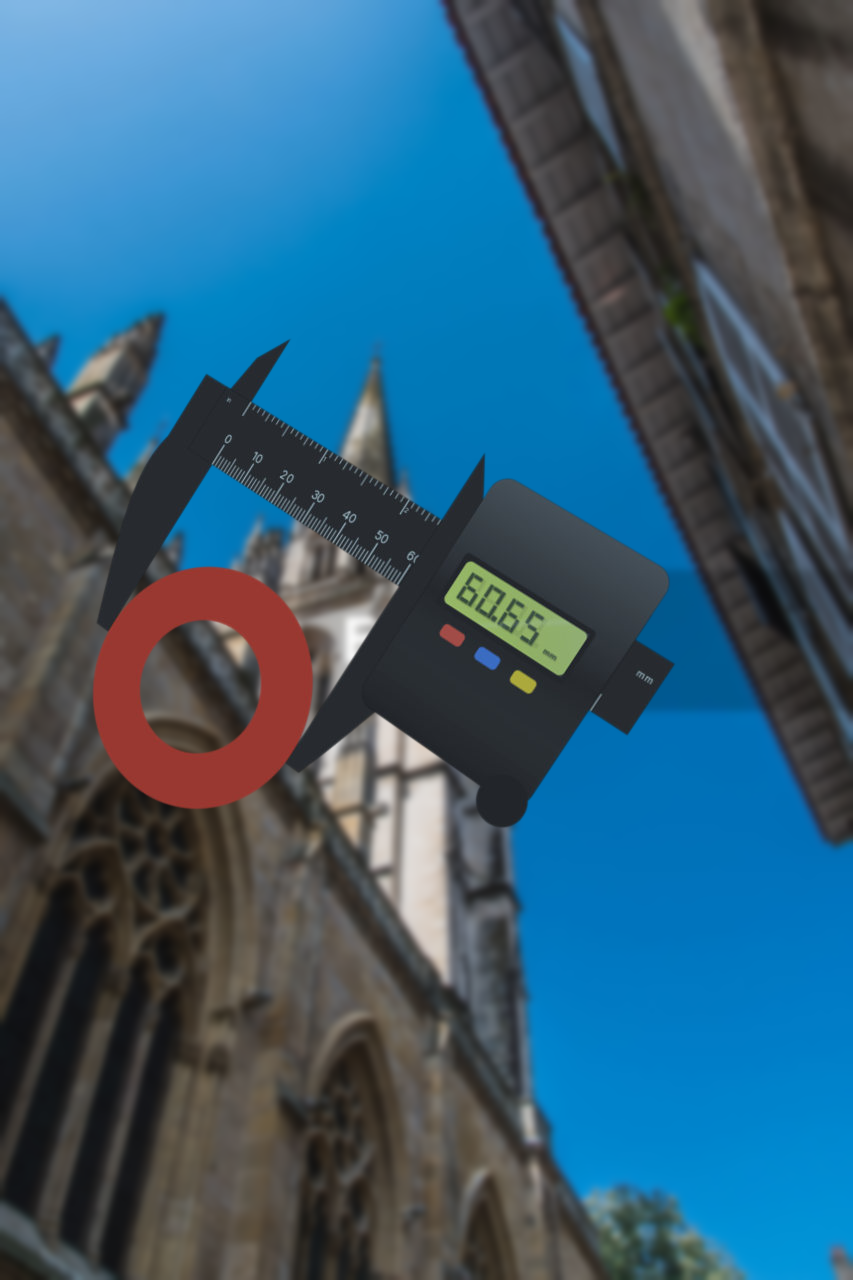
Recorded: {"value": 60.65, "unit": "mm"}
